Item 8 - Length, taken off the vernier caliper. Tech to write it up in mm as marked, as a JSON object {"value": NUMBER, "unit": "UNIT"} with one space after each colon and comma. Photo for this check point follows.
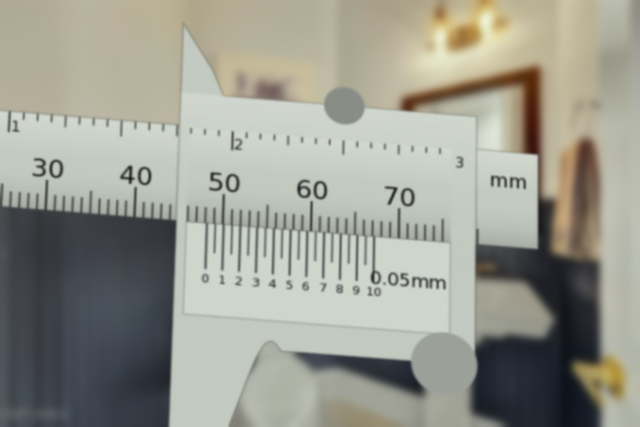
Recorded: {"value": 48.2, "unit": "mm"}
